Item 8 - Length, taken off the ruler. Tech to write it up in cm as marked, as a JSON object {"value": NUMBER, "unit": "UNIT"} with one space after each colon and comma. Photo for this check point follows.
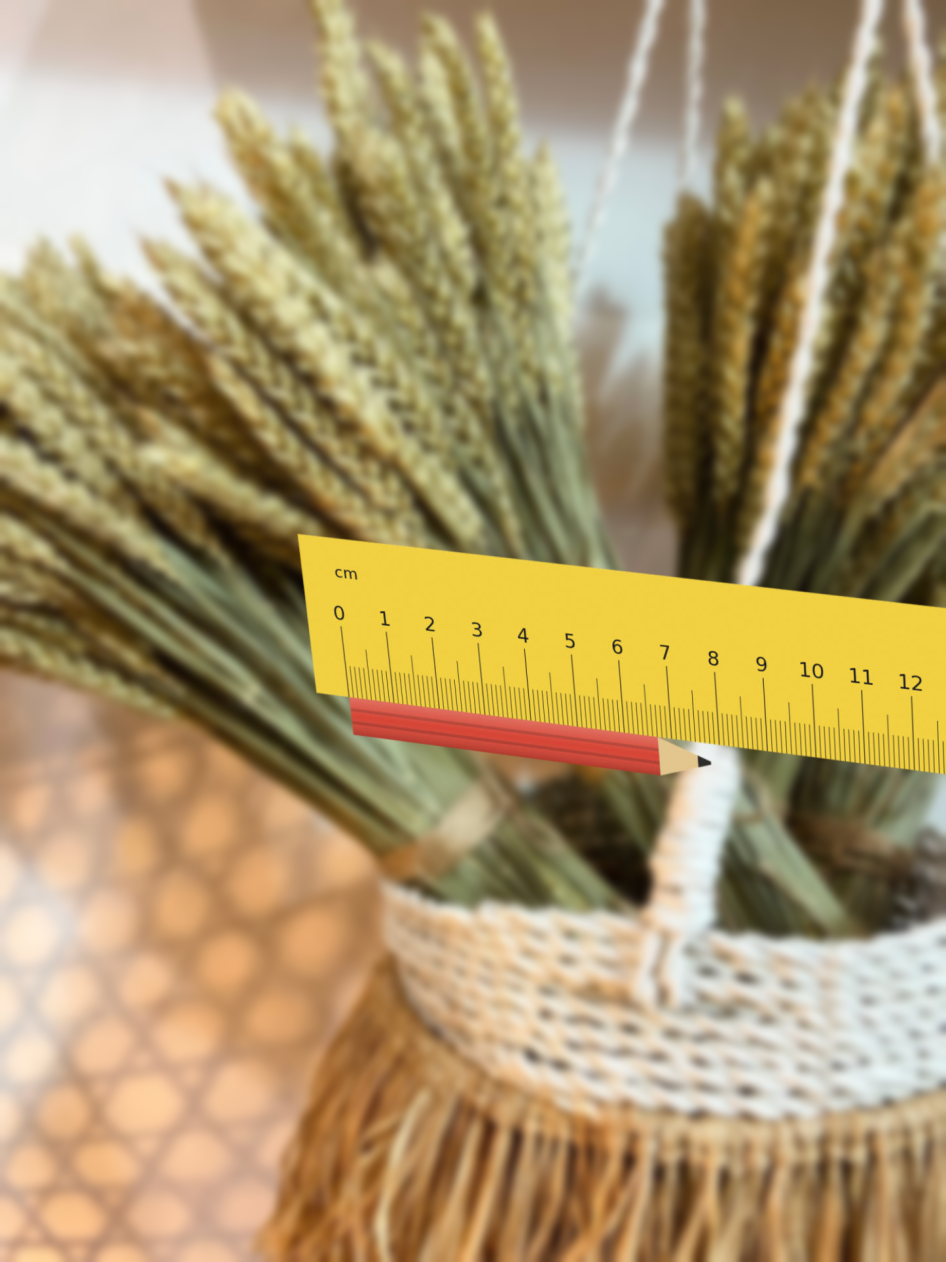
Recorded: {"value": 7.8, "unit": "cm"}
